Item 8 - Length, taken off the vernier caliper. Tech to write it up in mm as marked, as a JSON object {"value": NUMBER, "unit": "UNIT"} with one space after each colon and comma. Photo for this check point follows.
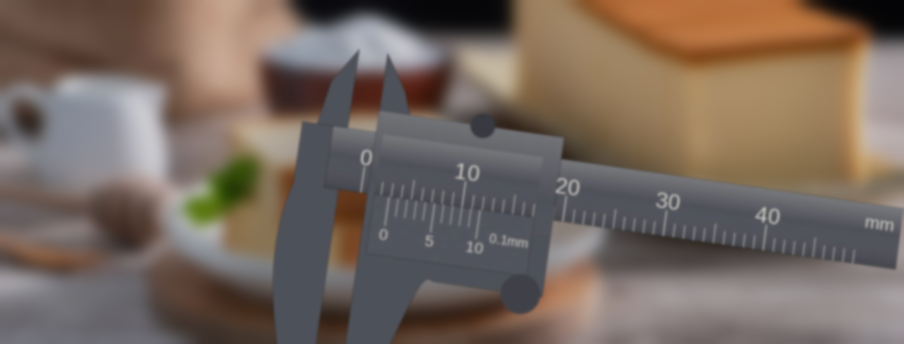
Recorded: {"value": 2.8, "unit": "mm"}
